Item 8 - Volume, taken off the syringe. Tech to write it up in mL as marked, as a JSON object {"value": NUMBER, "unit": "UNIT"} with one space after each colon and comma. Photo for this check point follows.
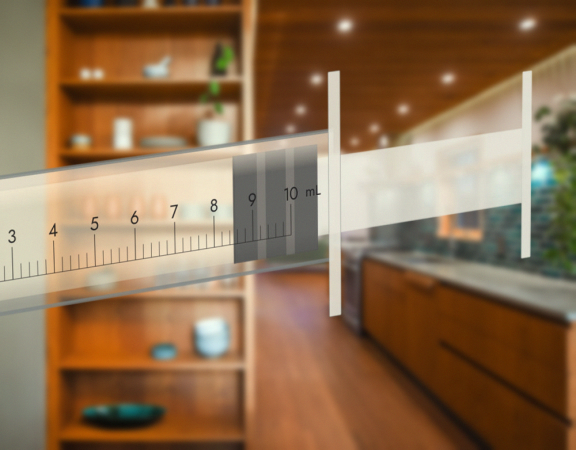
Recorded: {"value": 8.5, "unit": "mL"}
